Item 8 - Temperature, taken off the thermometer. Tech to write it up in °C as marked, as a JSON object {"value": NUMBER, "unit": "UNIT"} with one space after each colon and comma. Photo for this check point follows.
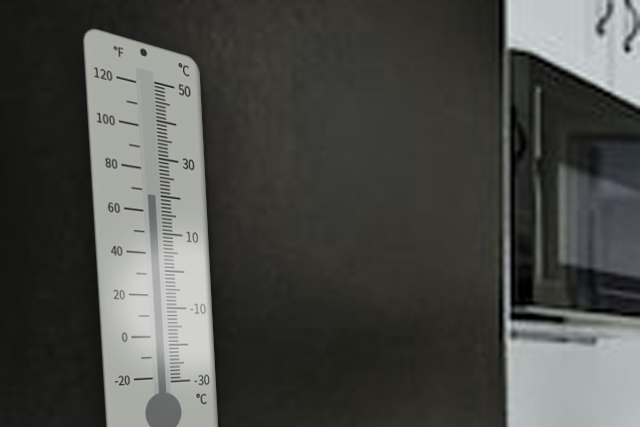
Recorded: {"value": 20, "unit": "°C"}
